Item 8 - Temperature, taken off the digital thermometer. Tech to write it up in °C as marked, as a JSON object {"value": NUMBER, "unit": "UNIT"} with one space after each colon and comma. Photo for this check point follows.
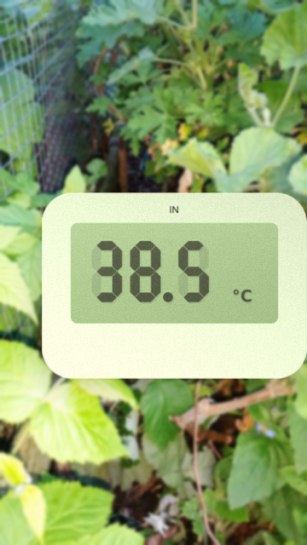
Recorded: {"value": 38.5, "unit": "°C"}
